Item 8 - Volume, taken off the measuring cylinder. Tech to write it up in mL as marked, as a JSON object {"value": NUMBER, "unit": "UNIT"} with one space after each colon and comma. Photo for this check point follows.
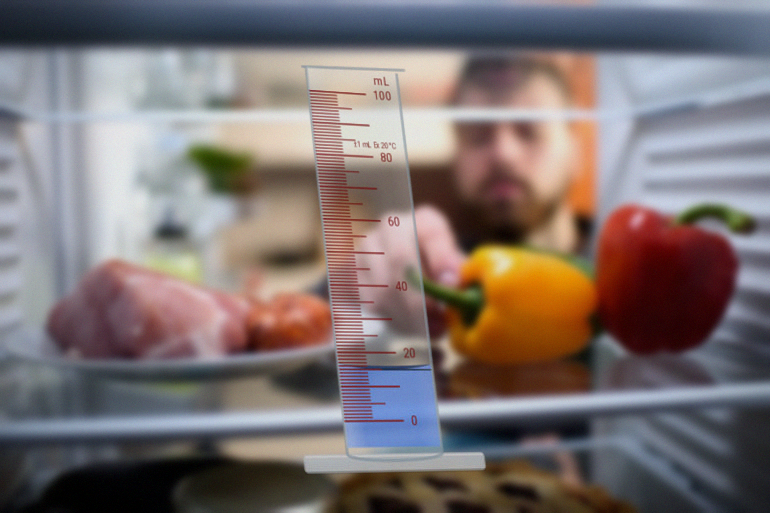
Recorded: {"value": 15, "unit": "mL"}
